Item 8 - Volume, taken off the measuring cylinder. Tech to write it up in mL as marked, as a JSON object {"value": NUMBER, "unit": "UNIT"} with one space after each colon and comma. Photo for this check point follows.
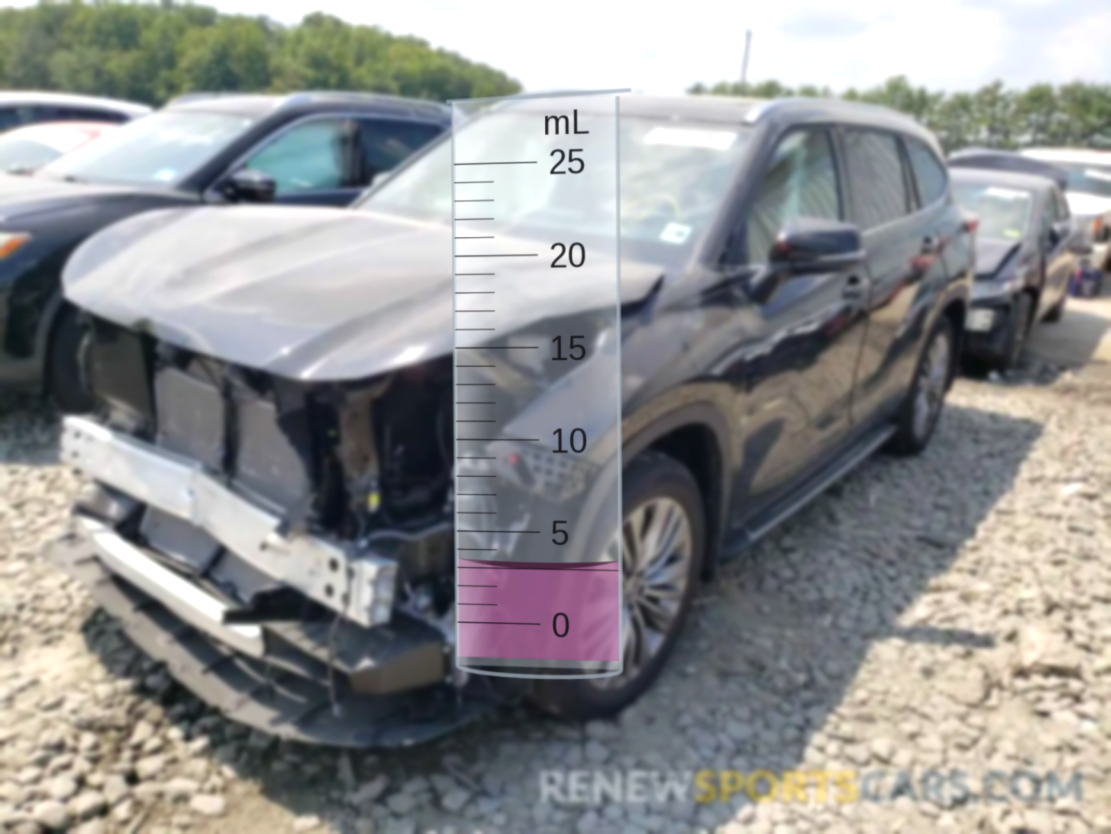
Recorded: {"value": 3, "unit": "mL"}
